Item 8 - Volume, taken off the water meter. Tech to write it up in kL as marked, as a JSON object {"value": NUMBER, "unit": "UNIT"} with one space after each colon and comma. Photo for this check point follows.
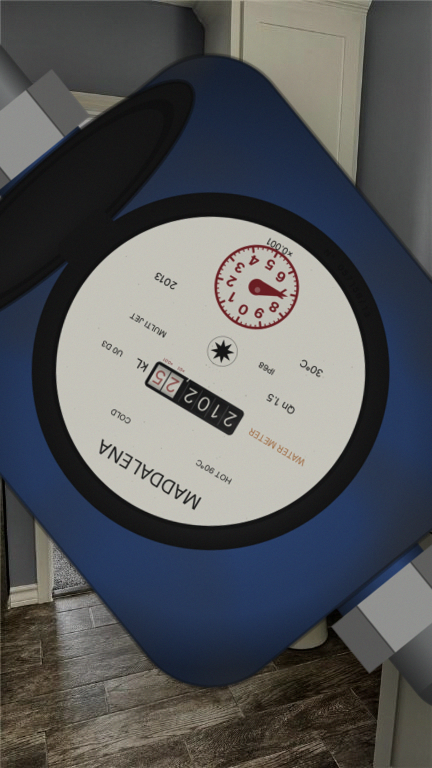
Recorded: {"value": 2102.257, "unit": "kL"}
